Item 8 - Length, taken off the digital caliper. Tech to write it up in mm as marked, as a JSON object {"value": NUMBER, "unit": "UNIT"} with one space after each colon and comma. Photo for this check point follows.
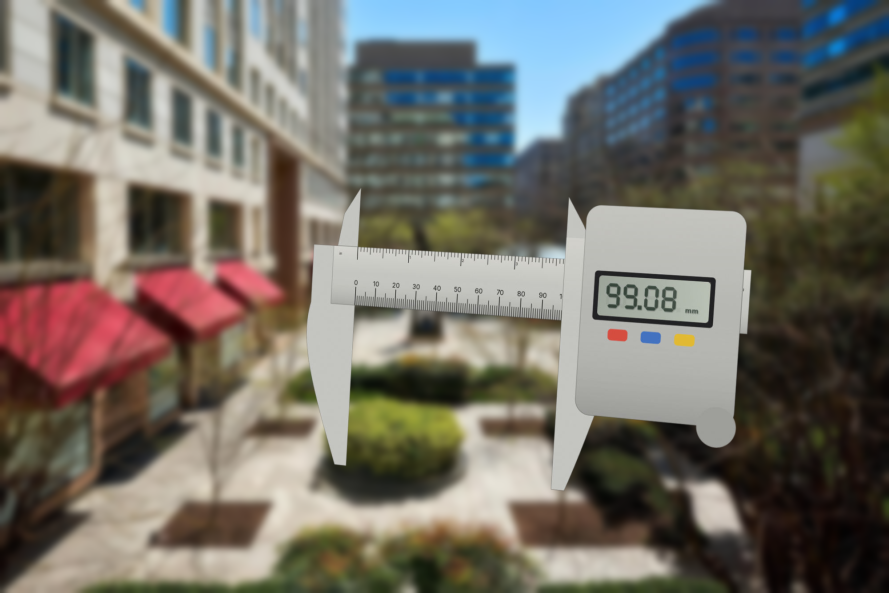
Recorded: {"value": 99.08, "unit": "mm"}
